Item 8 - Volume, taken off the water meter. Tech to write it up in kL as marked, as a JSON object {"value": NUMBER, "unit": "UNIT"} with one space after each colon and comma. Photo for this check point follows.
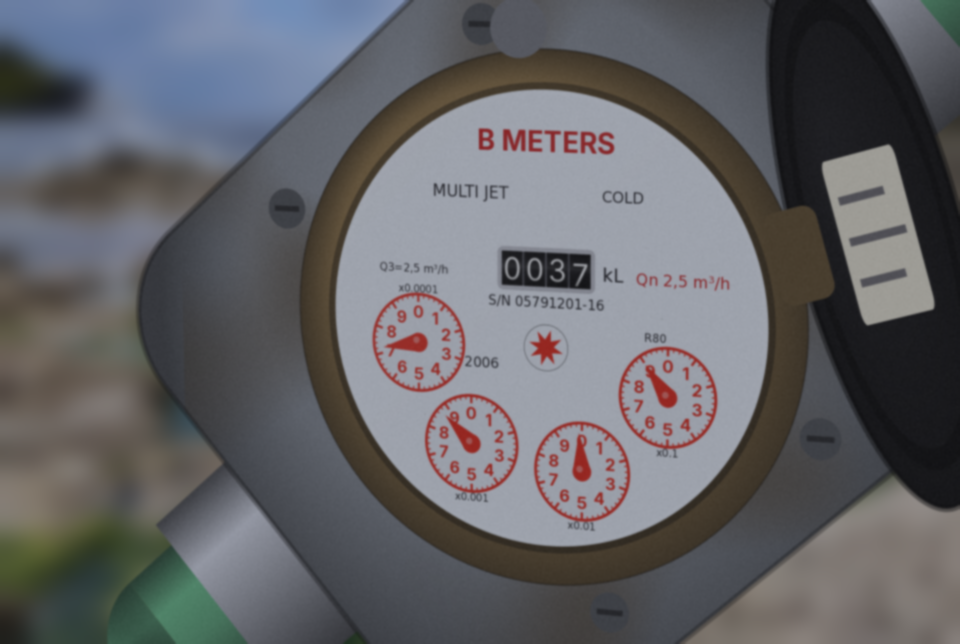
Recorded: {"value": 36.8987, "unit": "kL"}
